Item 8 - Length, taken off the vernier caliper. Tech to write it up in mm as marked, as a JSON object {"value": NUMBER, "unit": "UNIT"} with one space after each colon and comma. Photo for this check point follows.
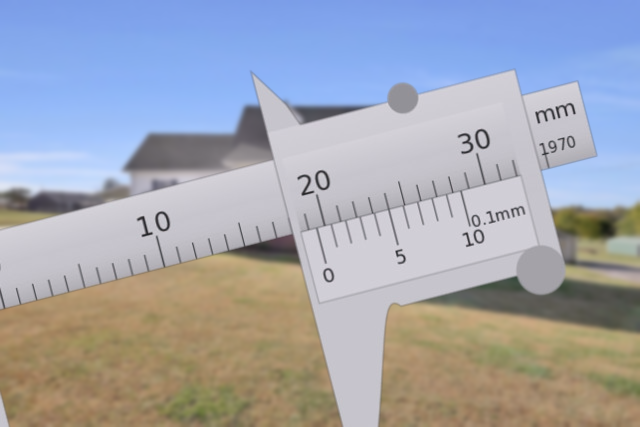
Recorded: {"value": 19.5, "unit": "mm"}
